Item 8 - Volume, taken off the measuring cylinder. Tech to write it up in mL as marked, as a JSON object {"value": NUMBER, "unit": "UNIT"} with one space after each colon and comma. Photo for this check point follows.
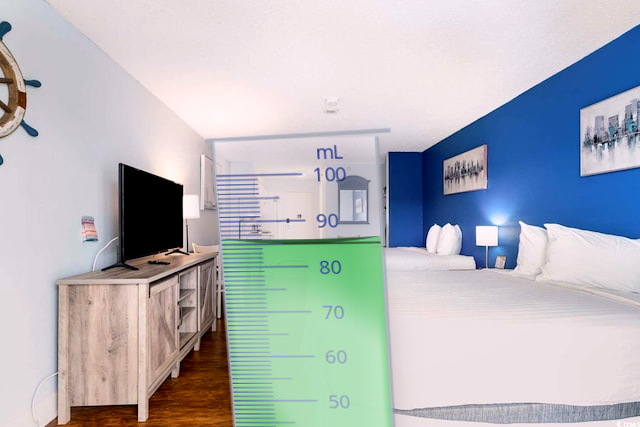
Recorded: {"value": 85, "unit": "mL"}
